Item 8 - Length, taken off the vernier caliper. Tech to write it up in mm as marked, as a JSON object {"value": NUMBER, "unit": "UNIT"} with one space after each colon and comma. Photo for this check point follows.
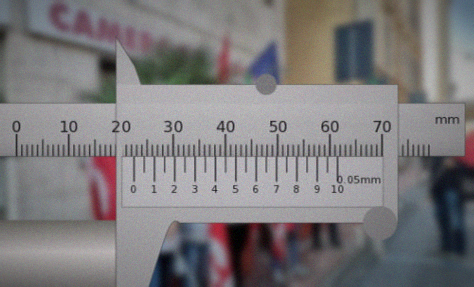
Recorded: {"value": 22.5, "unit": "mm"}
